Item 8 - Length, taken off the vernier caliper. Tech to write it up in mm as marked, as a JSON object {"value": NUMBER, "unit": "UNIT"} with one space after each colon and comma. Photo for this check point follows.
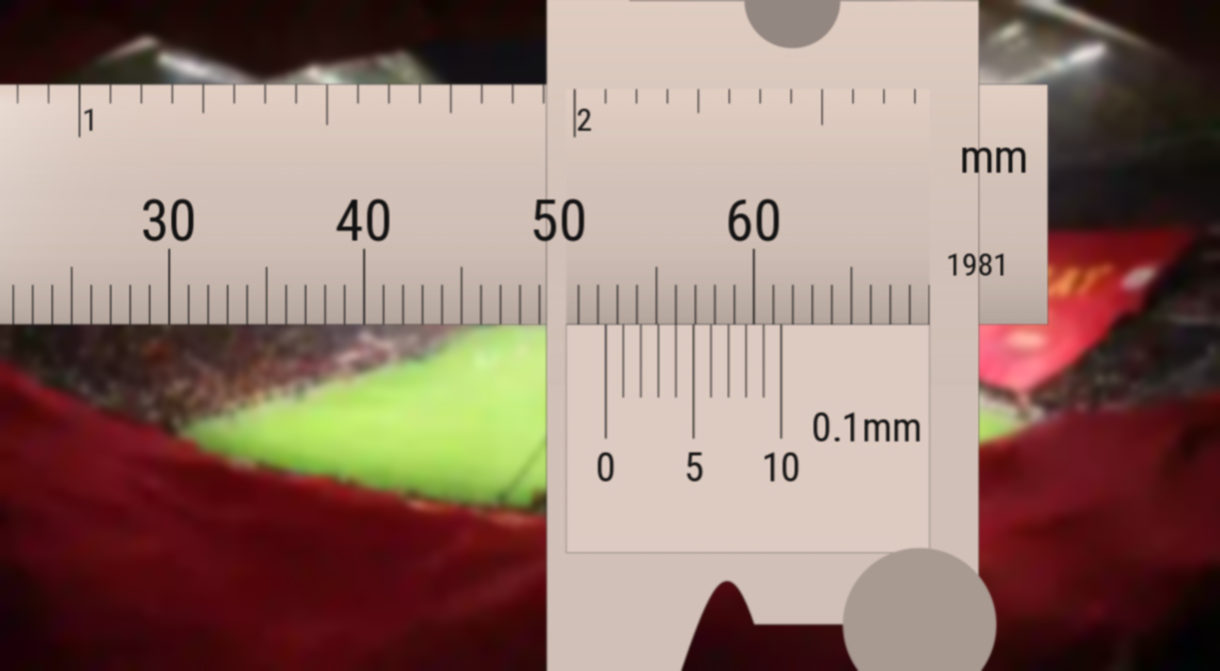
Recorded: {"value": 52.4, "unit": "mm"}
